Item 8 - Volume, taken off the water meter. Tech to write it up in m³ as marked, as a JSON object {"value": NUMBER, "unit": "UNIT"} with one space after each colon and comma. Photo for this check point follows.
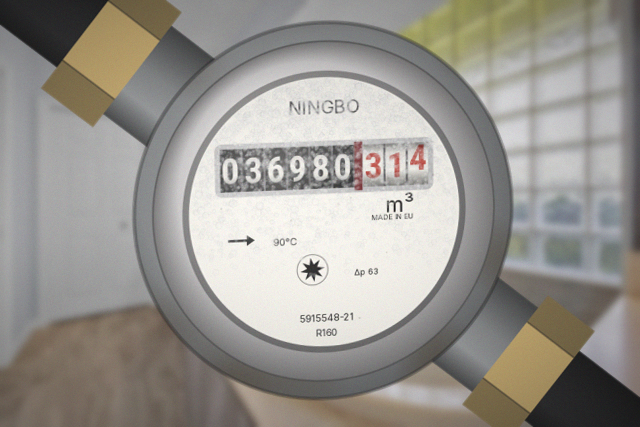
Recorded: {"value": 36980.314, "unit": "m³"}
